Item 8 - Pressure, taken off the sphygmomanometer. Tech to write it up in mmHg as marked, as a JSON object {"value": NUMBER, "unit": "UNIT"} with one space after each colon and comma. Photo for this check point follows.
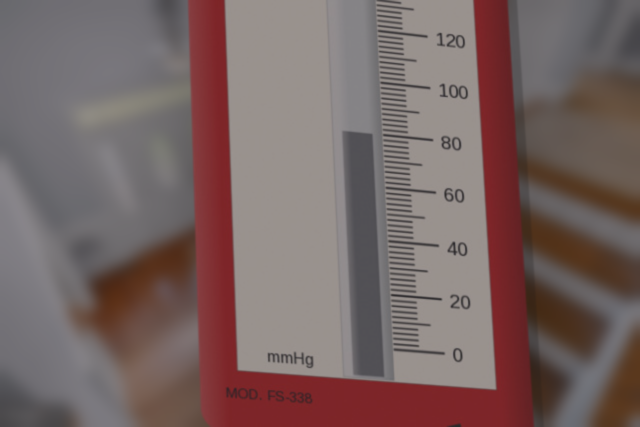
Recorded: {"value": 80, "unit": "mmHg"}
